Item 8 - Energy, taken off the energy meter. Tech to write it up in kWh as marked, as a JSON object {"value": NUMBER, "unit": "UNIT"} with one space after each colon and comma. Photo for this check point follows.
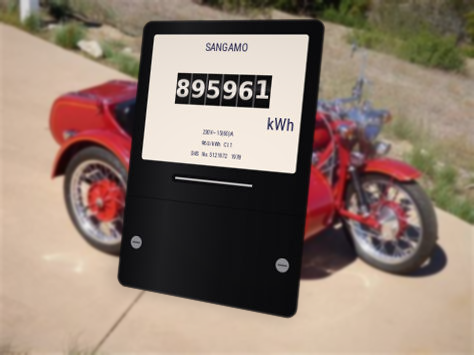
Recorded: {"value": 895961, "unit": "kWh"}
